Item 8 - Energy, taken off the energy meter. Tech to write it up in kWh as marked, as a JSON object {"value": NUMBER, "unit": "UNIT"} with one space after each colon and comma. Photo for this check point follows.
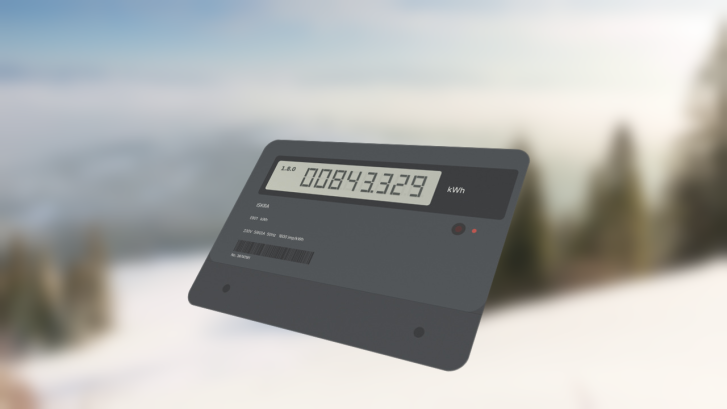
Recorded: {"value": 843.329, "unit": "kWh"}
